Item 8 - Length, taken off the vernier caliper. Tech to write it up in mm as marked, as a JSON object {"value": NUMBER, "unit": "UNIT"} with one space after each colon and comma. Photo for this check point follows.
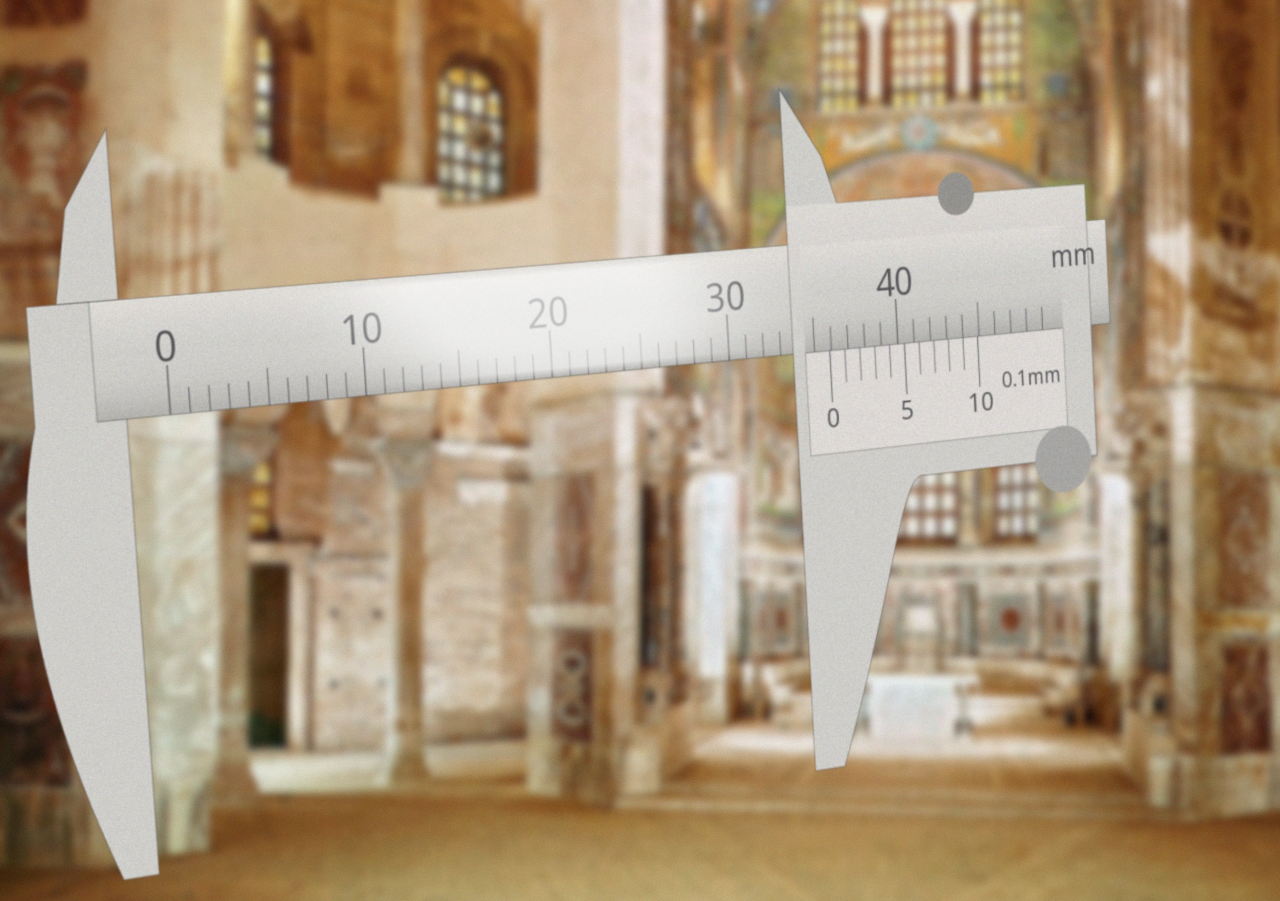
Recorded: {"value": 35.9, "unit": "mm"}
